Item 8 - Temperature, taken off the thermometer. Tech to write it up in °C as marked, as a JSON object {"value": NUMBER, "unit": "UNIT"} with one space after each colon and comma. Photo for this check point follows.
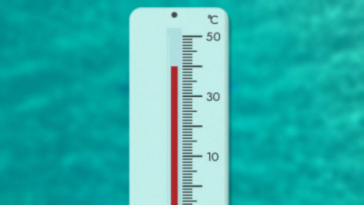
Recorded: {"value": 40, "unit": "°C"}
